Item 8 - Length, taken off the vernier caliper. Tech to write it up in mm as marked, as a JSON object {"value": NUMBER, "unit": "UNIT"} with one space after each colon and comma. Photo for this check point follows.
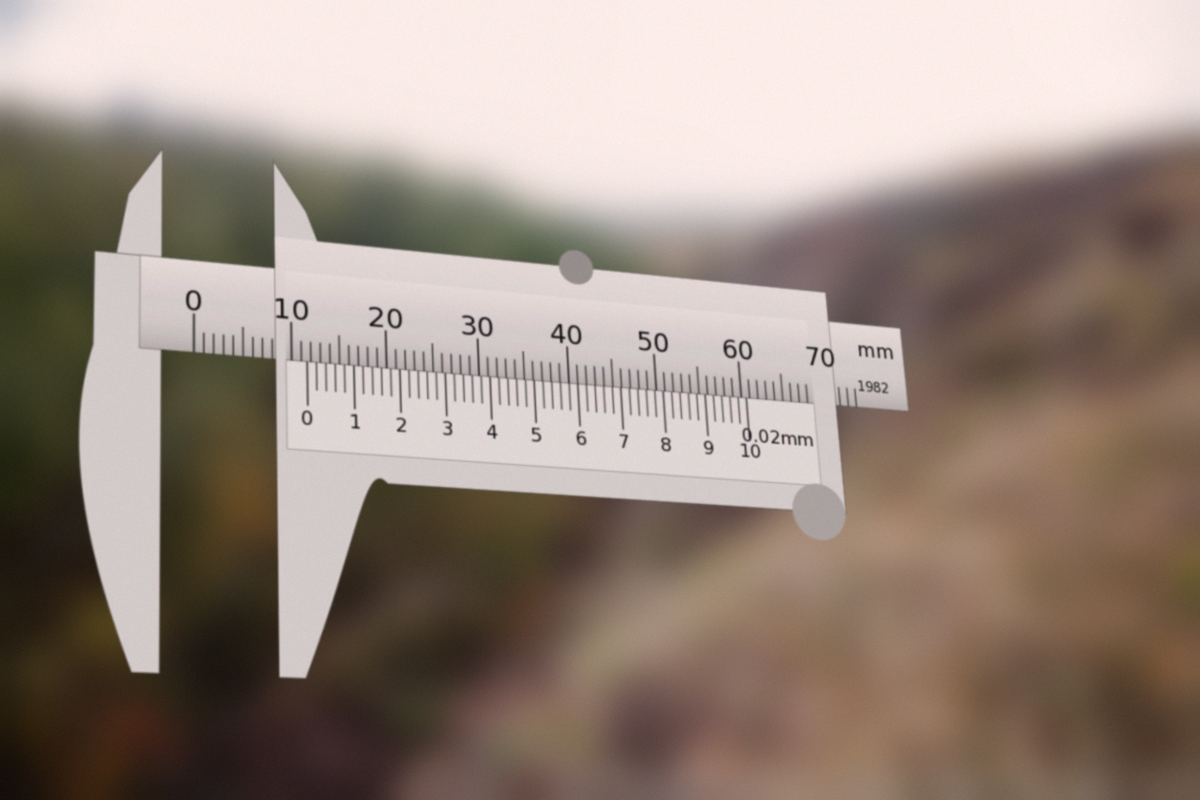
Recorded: {"value": 11.6, "unit": "mm"}
